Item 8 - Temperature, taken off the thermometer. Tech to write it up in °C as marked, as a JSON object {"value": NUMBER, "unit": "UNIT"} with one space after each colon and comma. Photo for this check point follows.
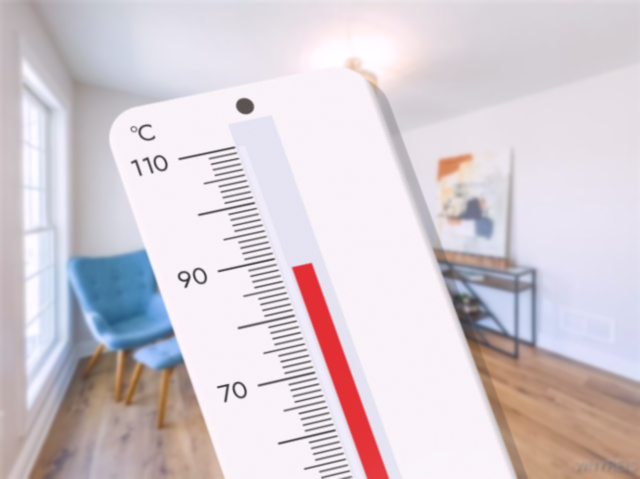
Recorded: {"value": 88, "unit": "°C"}
